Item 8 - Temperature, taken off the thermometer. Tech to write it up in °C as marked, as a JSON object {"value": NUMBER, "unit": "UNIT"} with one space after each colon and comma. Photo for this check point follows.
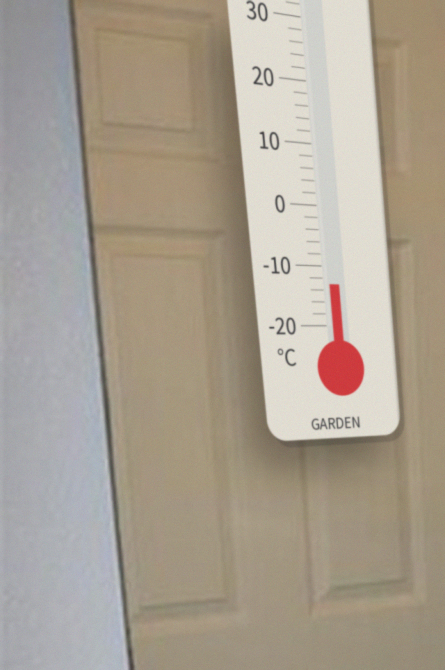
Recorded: {"value": -13, "unit": "°C"}
